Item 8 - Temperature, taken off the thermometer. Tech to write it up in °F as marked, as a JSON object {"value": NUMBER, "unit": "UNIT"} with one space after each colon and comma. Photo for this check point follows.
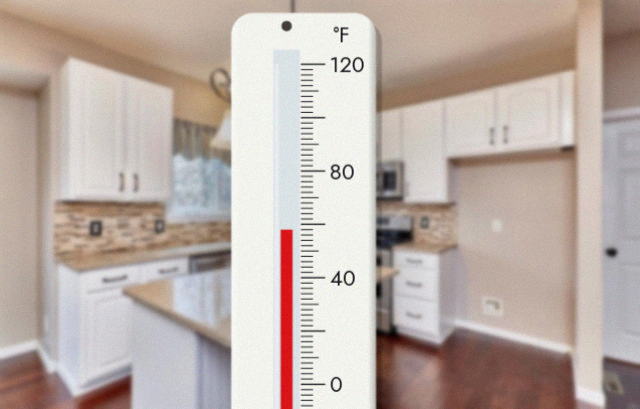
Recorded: {"value": 58, "unit": "°F"}
